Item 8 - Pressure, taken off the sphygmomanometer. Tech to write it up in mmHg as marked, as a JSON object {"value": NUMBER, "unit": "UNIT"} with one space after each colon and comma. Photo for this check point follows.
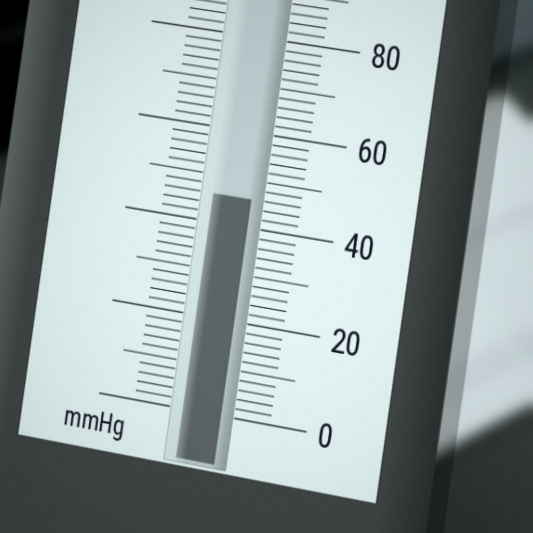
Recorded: {"value": 46, "unit": "mmHg"}
